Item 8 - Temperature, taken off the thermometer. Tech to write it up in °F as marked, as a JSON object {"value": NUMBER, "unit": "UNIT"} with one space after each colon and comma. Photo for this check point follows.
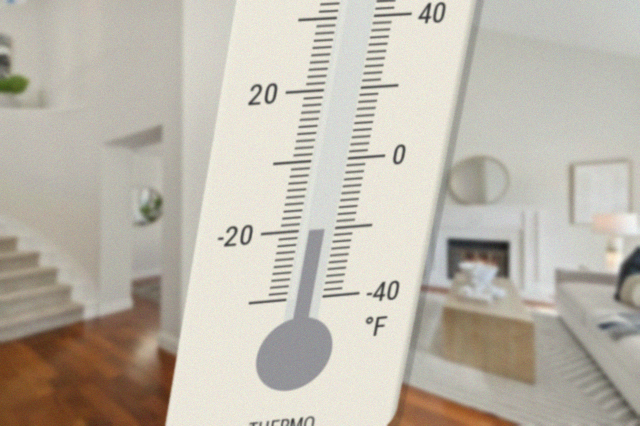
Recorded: {"value": -20, "unit": "°F"}
